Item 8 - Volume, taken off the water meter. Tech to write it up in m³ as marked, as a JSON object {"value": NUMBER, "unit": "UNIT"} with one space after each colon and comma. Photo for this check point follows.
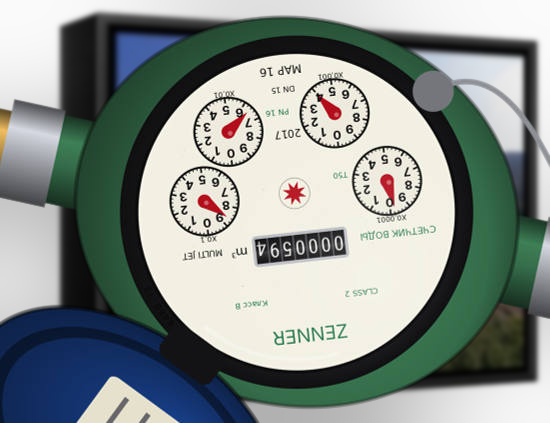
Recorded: {"value": 593.8639, "unit": "m³"}
